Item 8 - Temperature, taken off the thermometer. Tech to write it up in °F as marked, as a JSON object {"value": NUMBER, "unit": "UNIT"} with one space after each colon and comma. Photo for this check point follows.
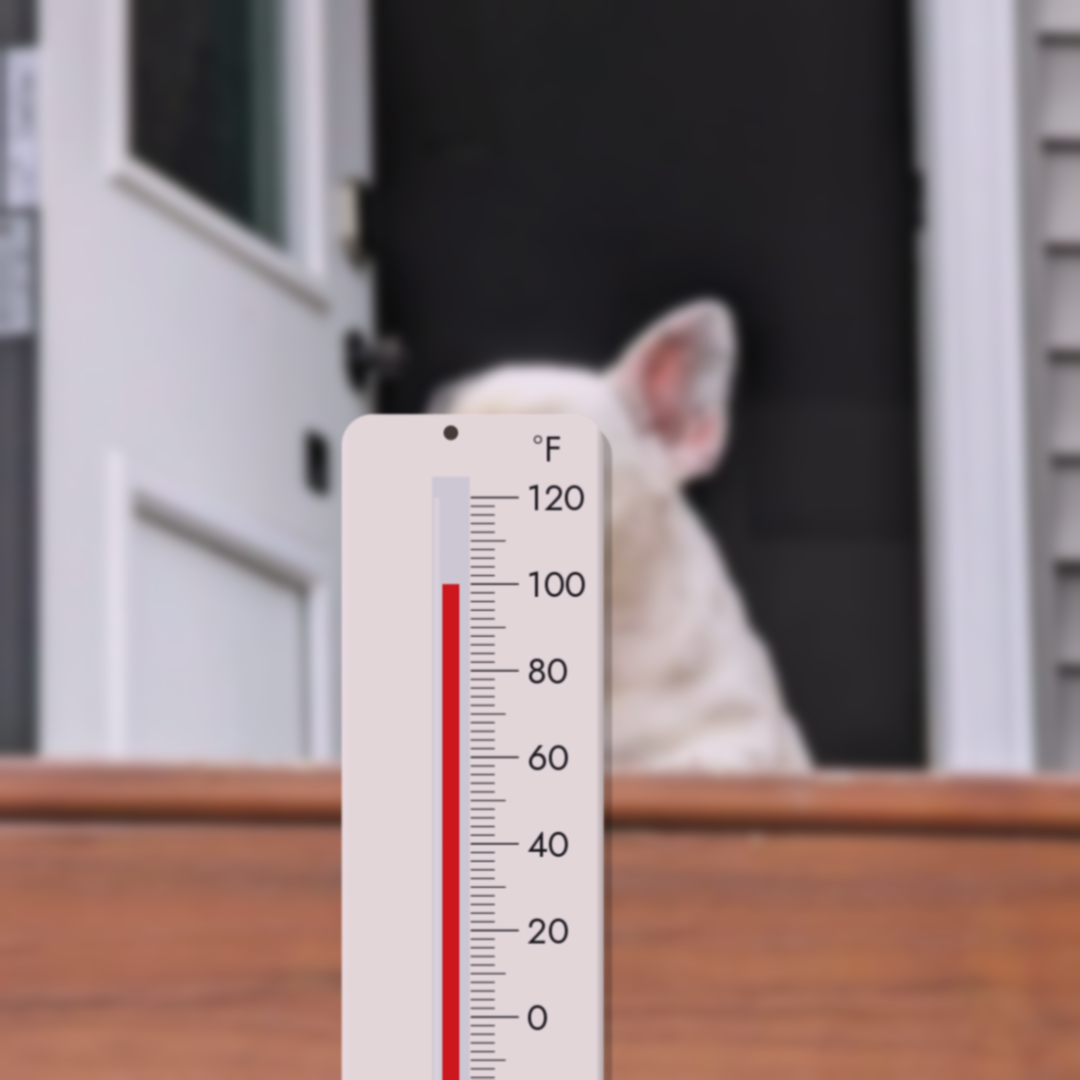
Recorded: {"value": 100, "unit": "°F"}
